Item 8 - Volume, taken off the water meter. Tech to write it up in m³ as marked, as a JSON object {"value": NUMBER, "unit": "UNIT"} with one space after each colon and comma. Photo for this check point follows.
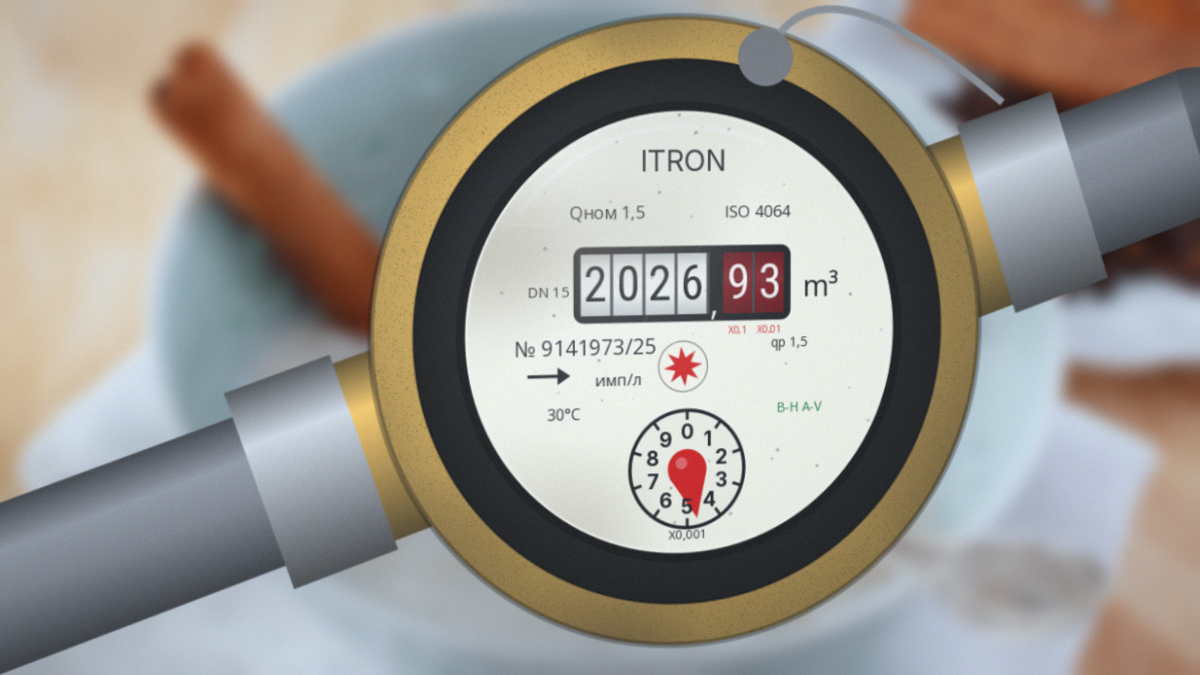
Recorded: {"value": 2026.934, "unit": "m³"}
